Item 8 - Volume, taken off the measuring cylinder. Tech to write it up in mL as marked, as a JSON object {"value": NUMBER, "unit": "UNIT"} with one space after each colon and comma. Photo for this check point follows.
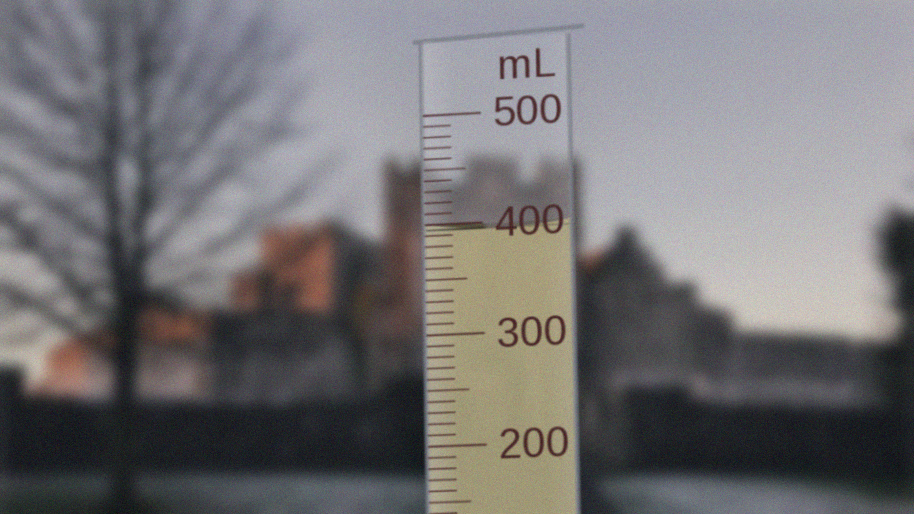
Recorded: {"value": 395, "unit": "mL"}
